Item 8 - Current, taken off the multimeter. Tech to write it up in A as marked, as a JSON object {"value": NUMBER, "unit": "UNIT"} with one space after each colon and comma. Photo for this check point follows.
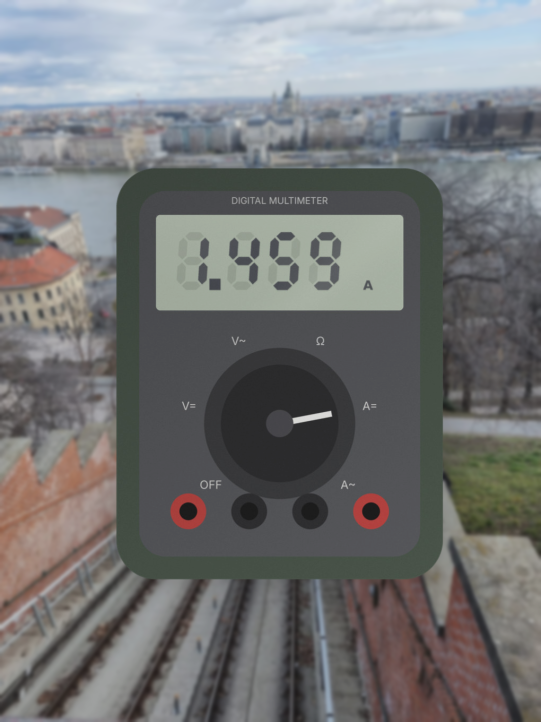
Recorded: {"value": 1.459, "unit": "A"}
